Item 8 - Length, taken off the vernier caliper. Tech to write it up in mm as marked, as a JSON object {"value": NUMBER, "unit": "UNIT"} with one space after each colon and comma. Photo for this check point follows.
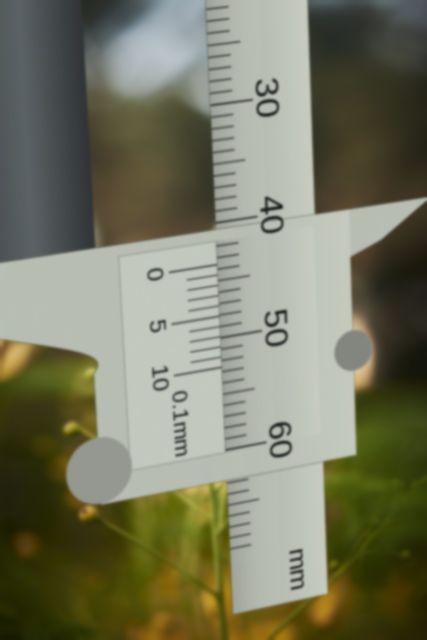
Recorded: {"value": 43.6, "unit": "mm"}
